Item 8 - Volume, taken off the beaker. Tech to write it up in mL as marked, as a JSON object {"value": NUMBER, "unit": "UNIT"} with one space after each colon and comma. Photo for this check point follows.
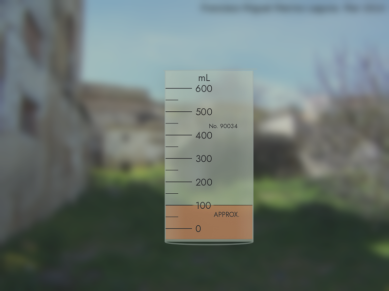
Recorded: {"value": 100, "unit": "mL"}
